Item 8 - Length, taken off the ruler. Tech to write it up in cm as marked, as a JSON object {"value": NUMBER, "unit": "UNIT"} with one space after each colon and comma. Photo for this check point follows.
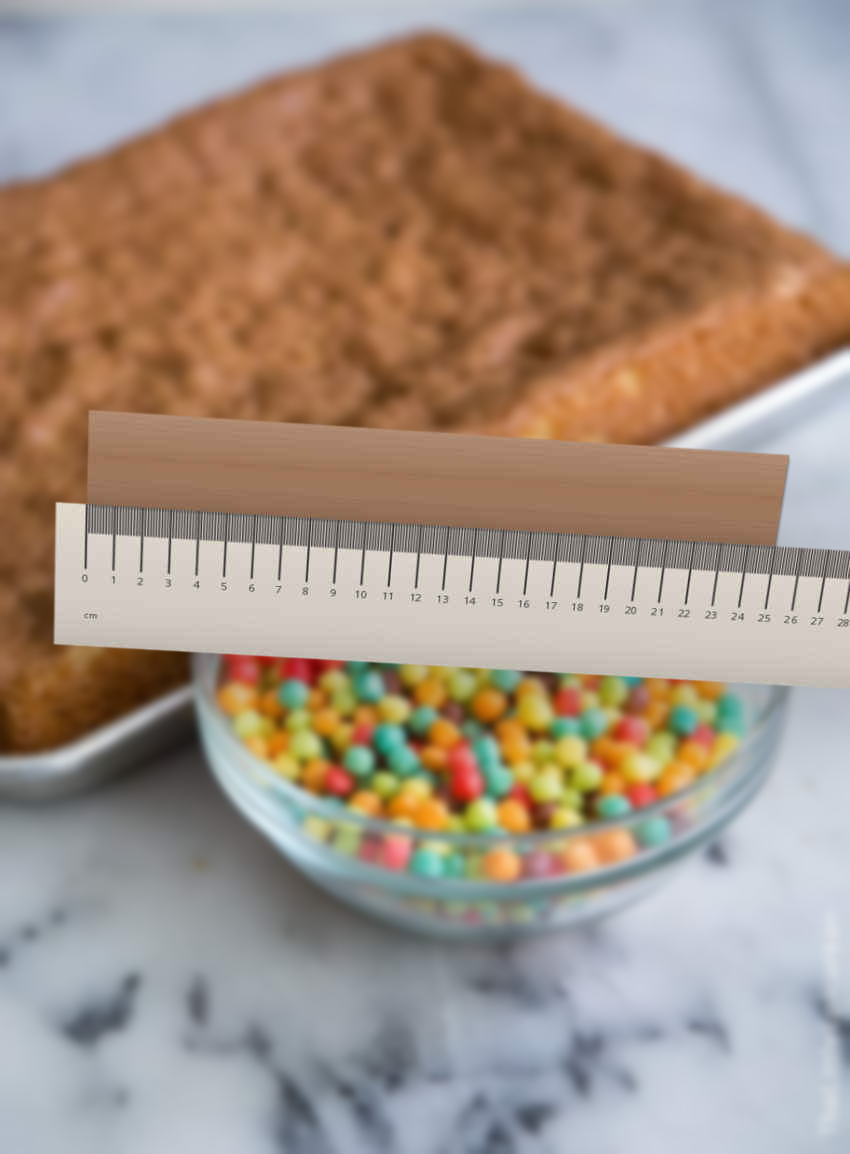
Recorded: {"value": 25, "unit": "cm"}
